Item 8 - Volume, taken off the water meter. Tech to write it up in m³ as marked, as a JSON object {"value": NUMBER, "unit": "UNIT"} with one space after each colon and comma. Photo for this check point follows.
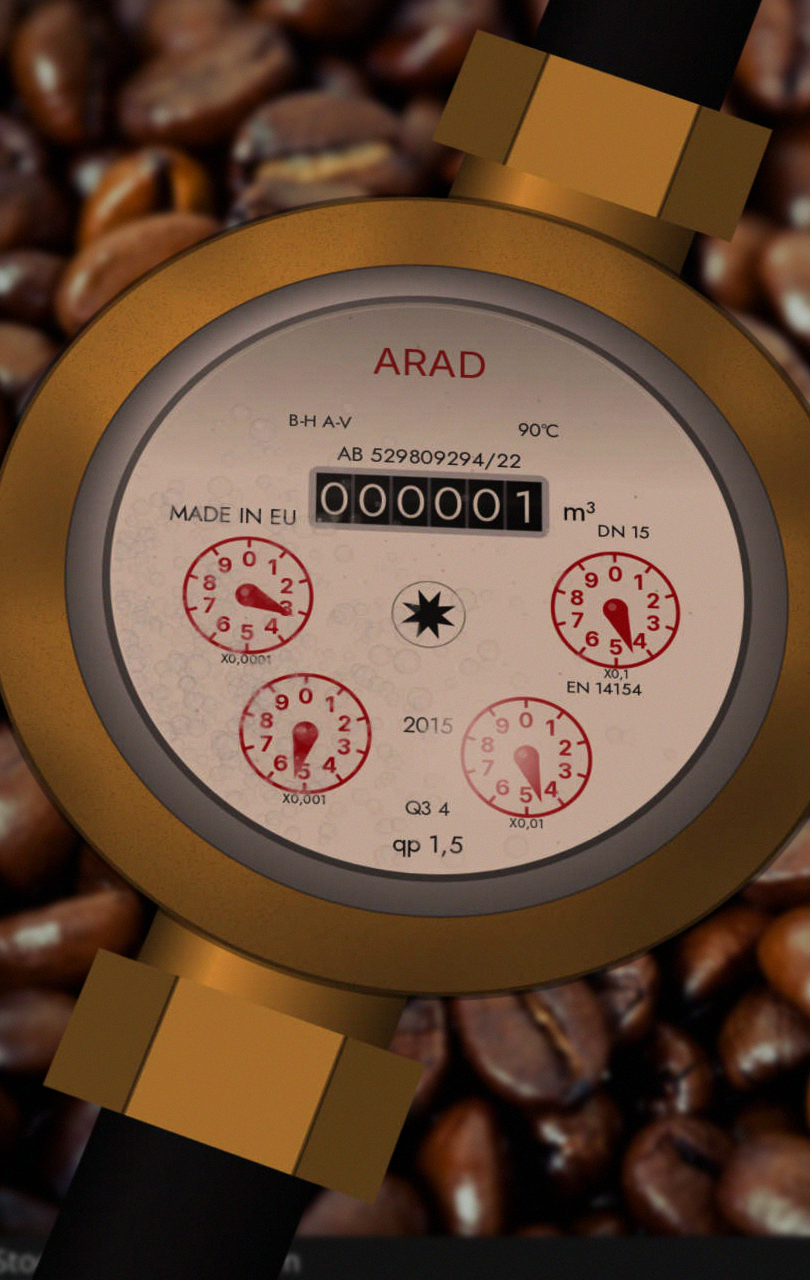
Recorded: {"value": 1.4453, "unit": "m³"}
